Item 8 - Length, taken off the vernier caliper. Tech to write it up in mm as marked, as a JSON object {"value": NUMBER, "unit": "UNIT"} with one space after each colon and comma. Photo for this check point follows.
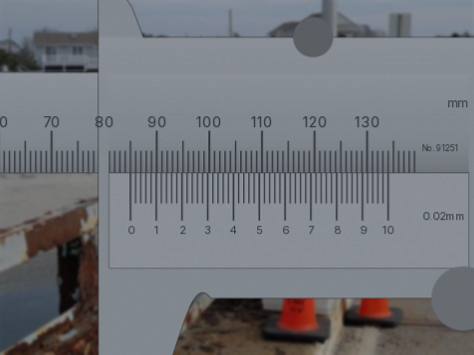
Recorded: {"value": 85.0, "unit": "mm"}
